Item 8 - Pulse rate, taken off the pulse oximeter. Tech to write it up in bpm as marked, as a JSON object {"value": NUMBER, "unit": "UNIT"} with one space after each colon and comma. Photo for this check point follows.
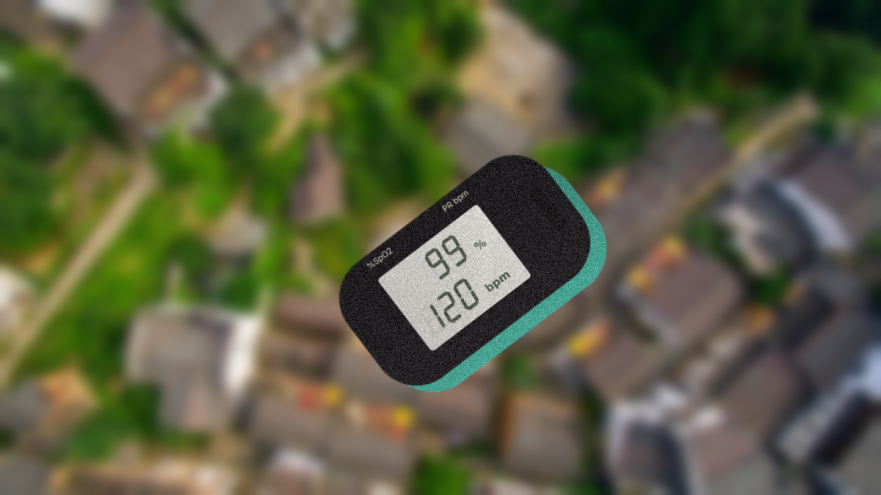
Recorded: {"value": 120, "unit": "bpm"}
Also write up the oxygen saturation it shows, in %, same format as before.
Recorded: {"value": 99, "unit": "%"}
